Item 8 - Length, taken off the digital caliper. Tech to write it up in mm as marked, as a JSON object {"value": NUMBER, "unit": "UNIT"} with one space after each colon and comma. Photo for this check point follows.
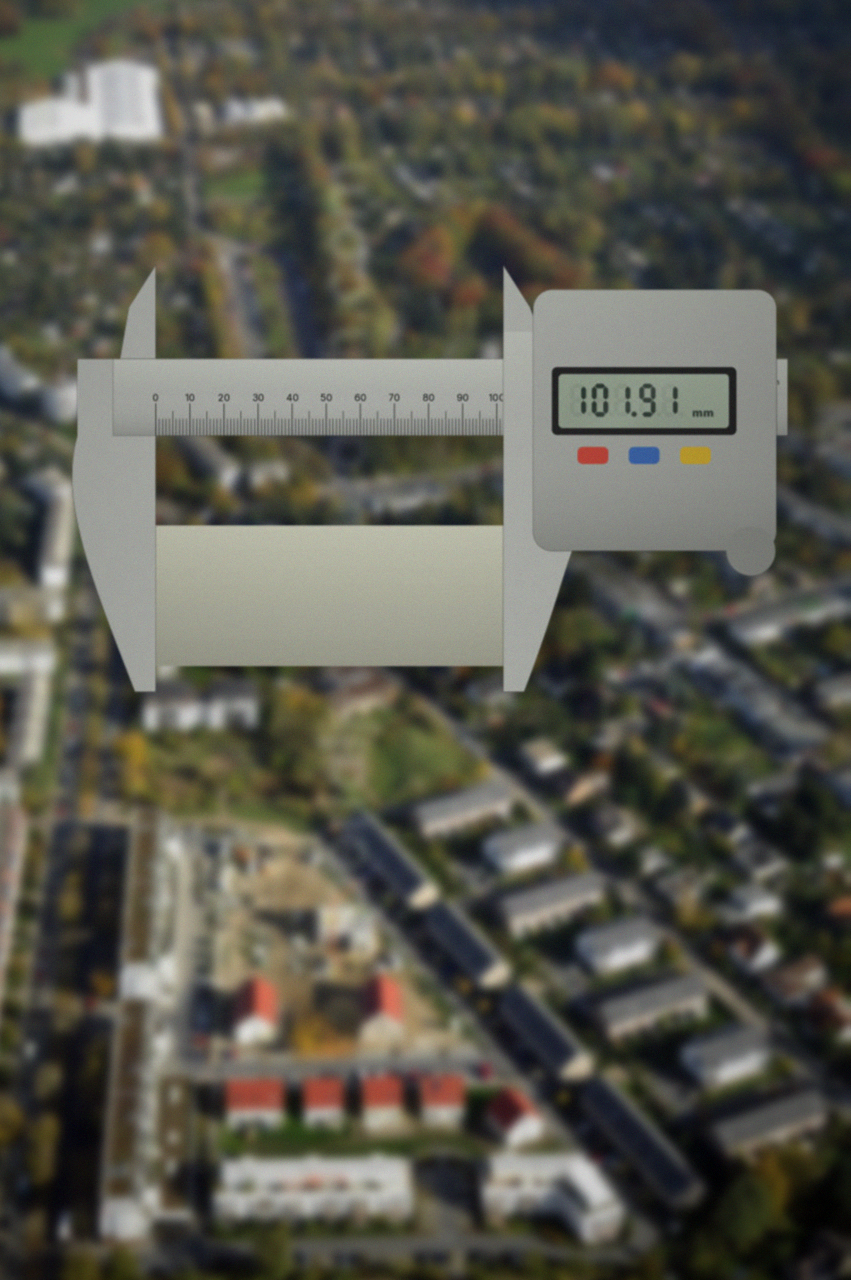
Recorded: {"value": 101.91, "unit": "mm"}
